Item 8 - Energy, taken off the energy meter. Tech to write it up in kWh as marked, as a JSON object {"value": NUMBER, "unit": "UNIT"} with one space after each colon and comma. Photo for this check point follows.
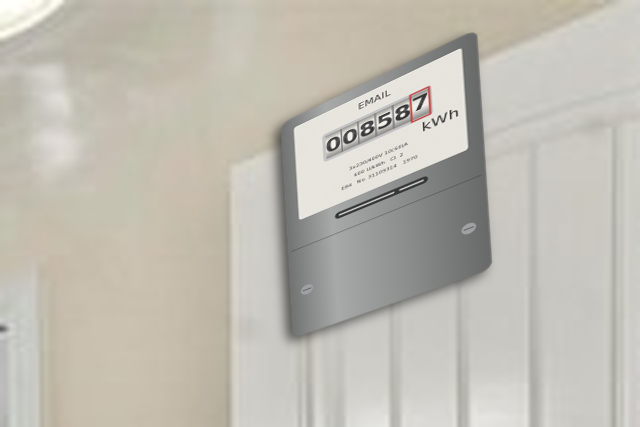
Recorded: {"value": 858.7, "unit": "kWh"}
